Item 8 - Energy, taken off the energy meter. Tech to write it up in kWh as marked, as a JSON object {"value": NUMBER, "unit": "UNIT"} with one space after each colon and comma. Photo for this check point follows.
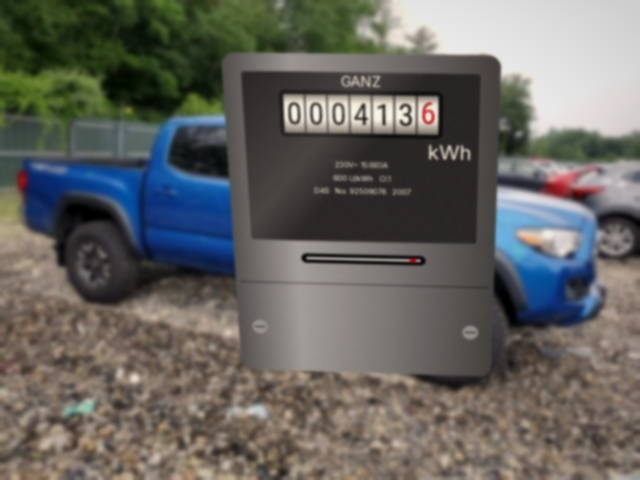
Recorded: {"value": 413.6, "unit": "kWh"}
